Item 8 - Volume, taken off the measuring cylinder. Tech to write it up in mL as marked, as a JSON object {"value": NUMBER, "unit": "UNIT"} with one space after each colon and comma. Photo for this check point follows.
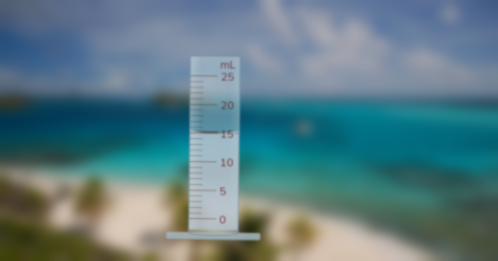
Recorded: {"value": 15, "unit": "mL"}
